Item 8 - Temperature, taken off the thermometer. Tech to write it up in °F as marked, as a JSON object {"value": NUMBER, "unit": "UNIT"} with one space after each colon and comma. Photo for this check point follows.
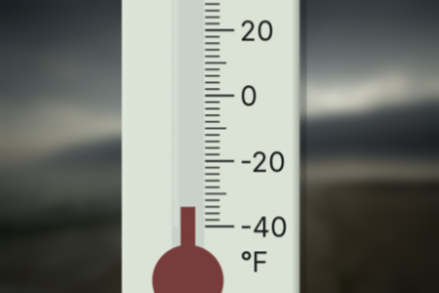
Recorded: {"value": -34, "unit": "°F"}
